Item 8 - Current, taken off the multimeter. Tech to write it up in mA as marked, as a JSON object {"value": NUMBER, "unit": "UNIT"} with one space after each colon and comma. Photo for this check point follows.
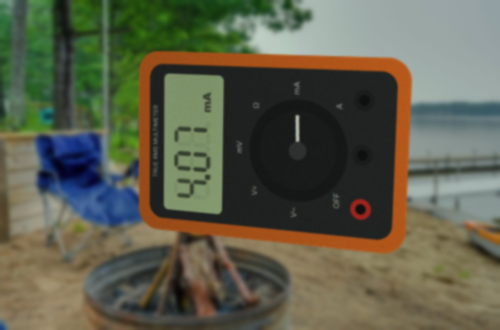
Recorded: {"value": 4.07, "unit": "mA"}
